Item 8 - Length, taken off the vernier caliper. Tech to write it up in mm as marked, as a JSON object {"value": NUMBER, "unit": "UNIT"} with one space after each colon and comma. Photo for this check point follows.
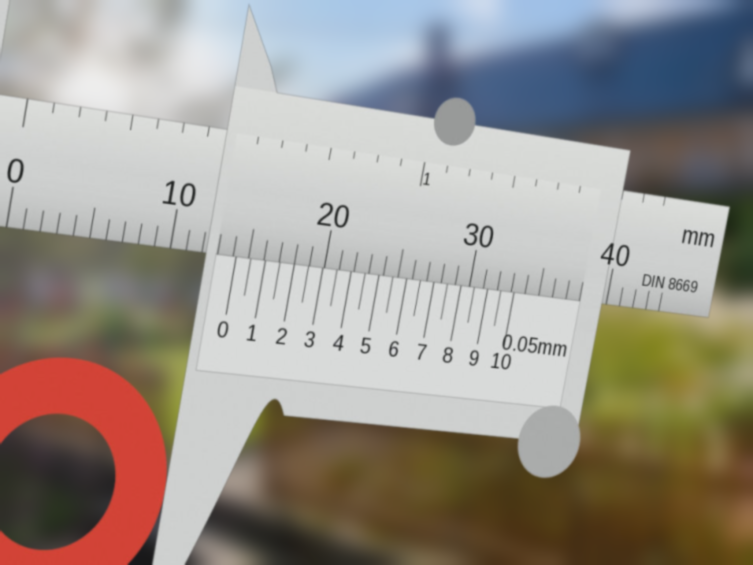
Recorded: {"value": 14.2, "unit": "mm"}
